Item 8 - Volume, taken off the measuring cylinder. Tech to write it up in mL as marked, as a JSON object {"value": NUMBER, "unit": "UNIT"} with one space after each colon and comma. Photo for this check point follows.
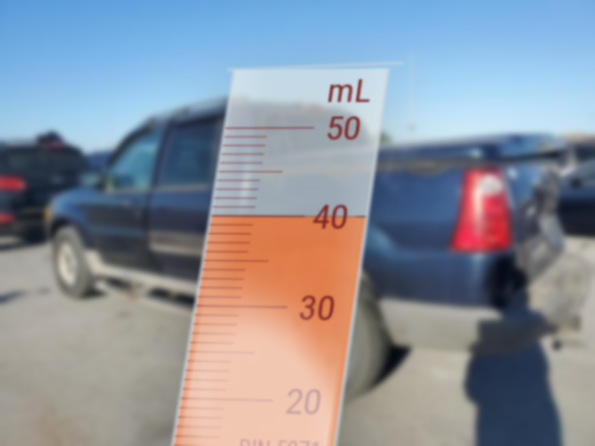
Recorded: {"value": 40, "unit": "mL"}
